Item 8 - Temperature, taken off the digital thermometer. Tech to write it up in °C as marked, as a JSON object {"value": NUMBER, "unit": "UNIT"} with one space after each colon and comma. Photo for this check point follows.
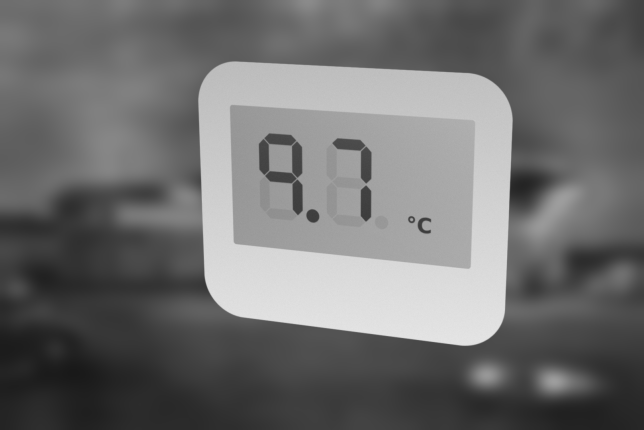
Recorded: {"value": 9.7, "unit": "°C"}
